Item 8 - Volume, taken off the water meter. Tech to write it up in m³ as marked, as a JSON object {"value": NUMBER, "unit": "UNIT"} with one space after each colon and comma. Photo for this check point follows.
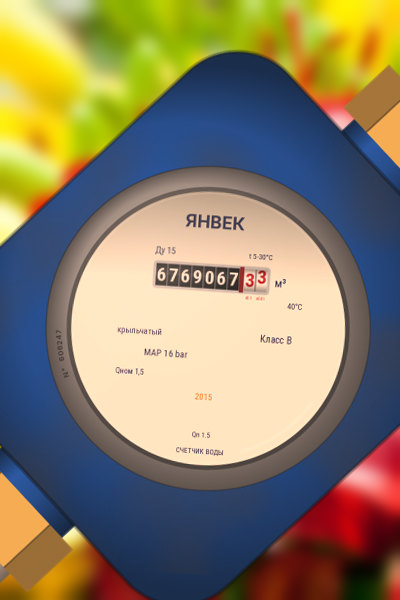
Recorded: {"value": 6769067.33, "unit": "m³"}
